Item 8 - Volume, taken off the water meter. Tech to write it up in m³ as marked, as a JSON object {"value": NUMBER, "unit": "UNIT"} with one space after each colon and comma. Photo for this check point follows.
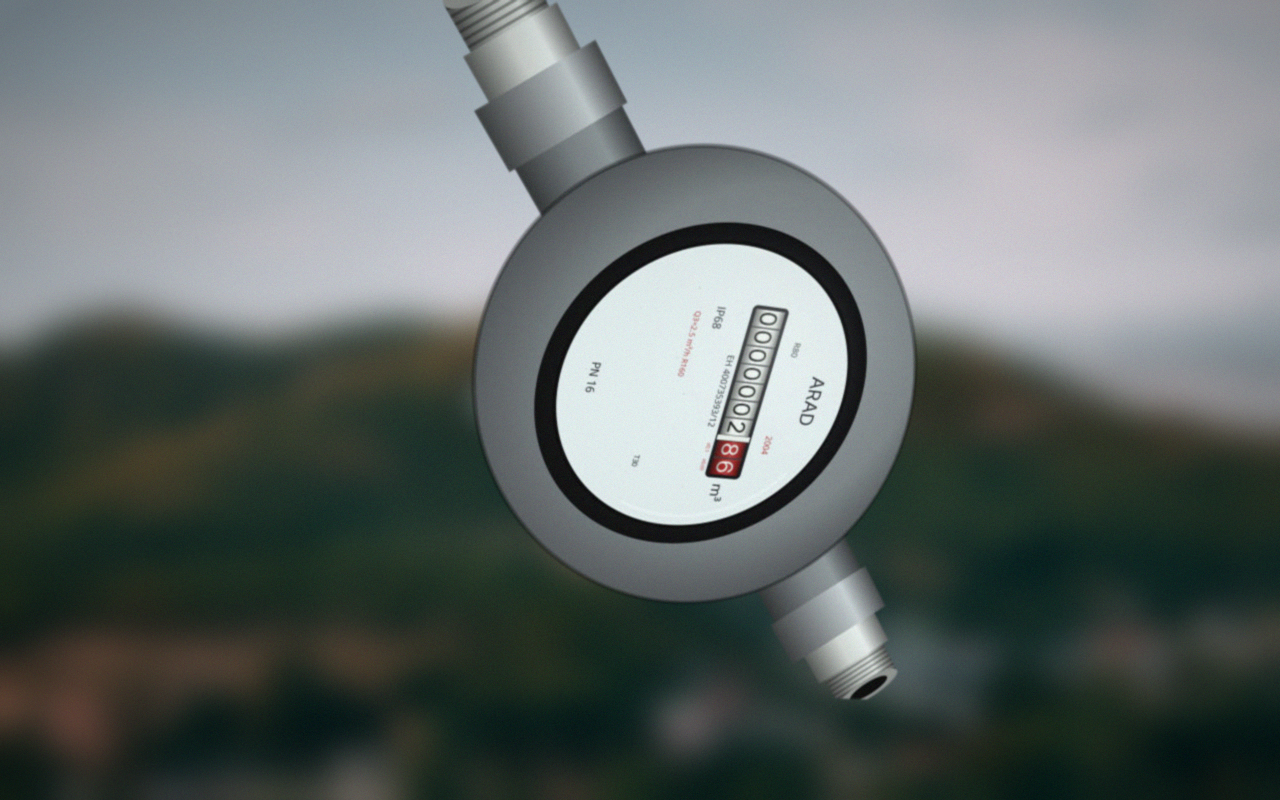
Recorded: {"value": 2.86, "unit": "m³"}
